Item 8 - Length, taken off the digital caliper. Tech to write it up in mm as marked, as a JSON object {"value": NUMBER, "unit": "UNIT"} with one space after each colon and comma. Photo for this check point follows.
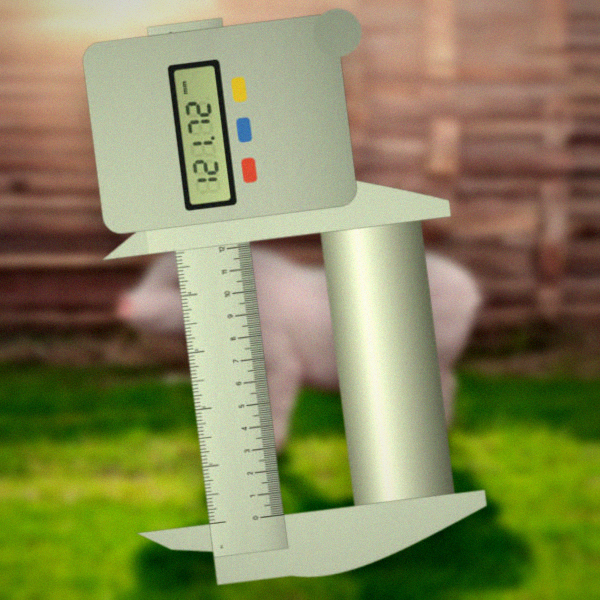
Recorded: {"value": 121.72, "unit": "mm"}
